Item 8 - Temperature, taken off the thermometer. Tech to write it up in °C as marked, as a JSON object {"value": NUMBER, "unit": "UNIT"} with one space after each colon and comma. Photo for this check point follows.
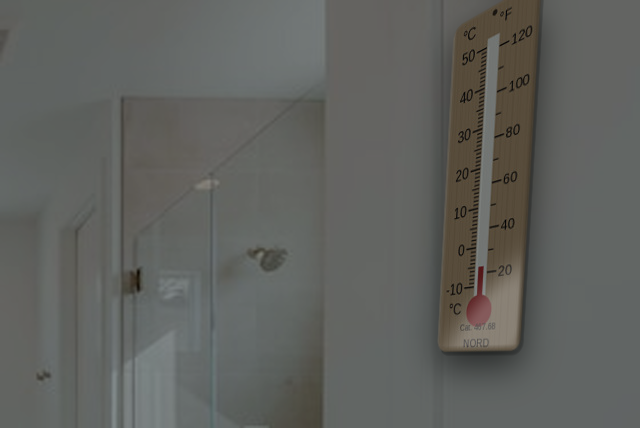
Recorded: {"value": -5, "unit": "°C"}
